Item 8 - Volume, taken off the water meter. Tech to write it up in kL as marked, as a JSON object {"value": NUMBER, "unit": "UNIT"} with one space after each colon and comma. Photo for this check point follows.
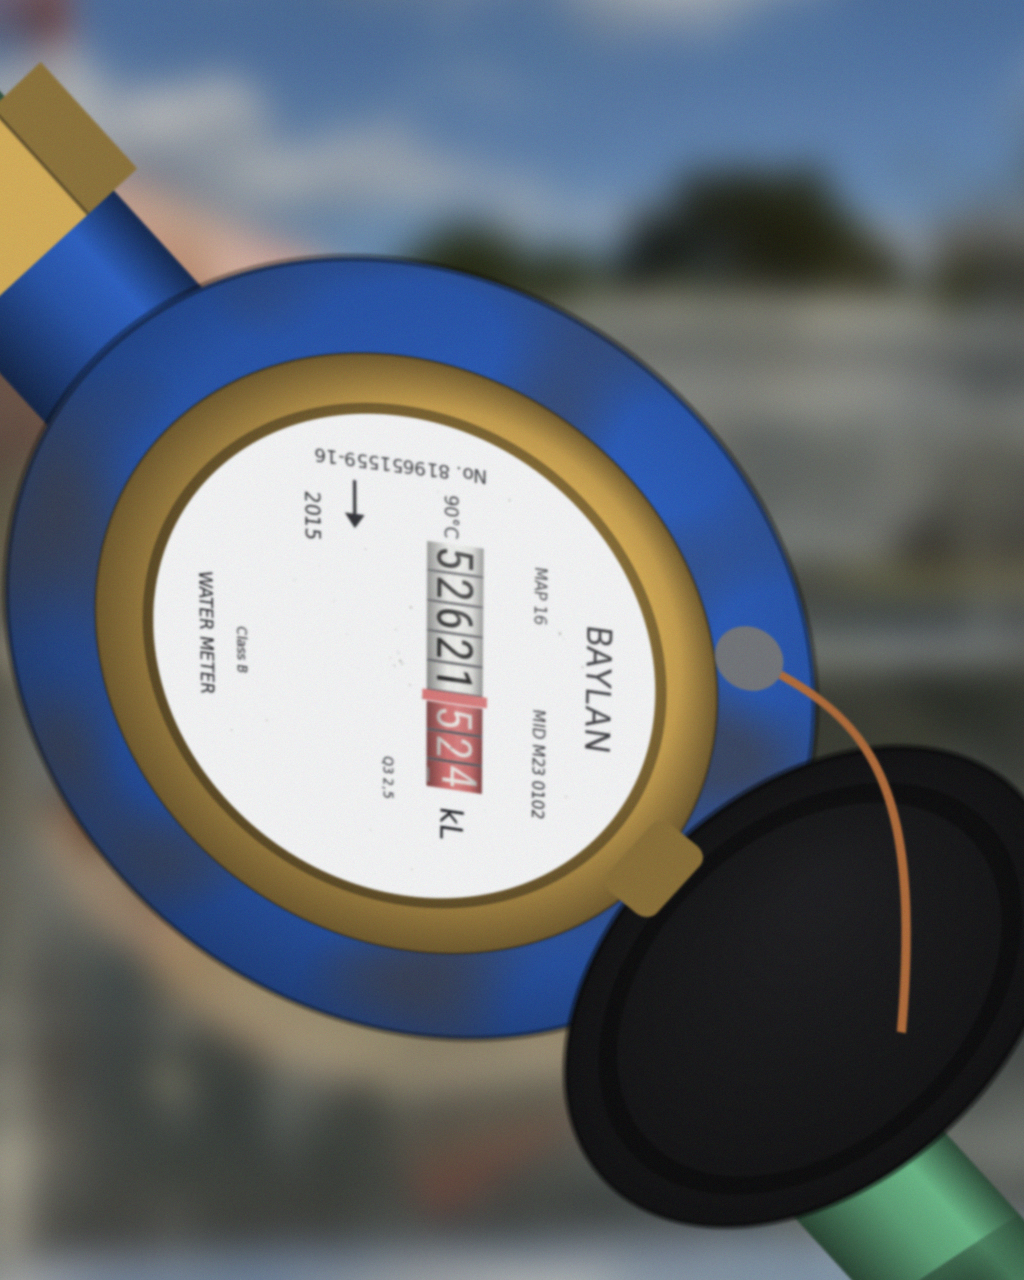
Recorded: {"value": 52621.524, "unit": "kL"}
